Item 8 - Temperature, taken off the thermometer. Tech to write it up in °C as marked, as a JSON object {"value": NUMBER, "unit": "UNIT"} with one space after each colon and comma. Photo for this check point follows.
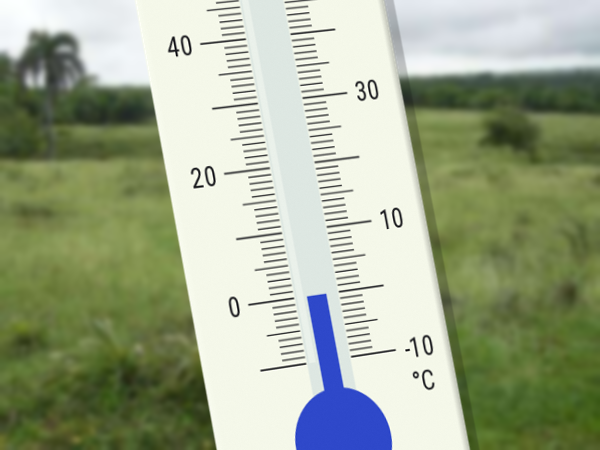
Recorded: {"value": 0, "unit": "°C"}
